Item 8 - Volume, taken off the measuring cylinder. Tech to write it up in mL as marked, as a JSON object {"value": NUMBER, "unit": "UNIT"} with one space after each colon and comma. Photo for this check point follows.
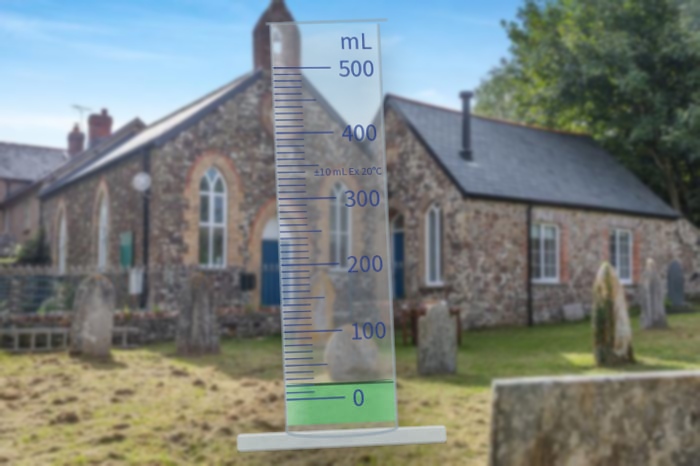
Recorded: {"value": 20, "unit": "mL"}
